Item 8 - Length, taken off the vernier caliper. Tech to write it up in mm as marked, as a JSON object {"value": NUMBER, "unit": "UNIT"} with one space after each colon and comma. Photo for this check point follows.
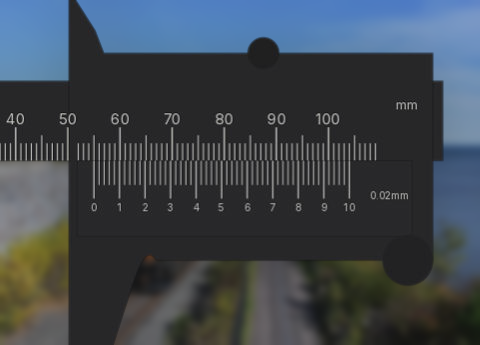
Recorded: {"value": 55.0, "unit": "mm"}
